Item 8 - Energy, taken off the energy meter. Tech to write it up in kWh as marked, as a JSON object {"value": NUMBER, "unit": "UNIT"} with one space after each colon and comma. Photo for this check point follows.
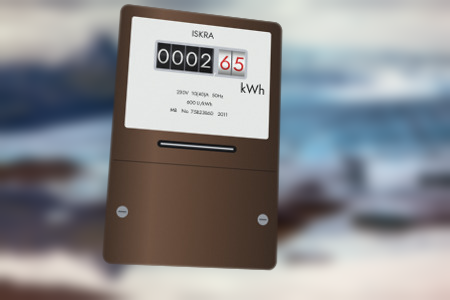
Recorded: {"value": 2.65, "unit": "kWh"}
